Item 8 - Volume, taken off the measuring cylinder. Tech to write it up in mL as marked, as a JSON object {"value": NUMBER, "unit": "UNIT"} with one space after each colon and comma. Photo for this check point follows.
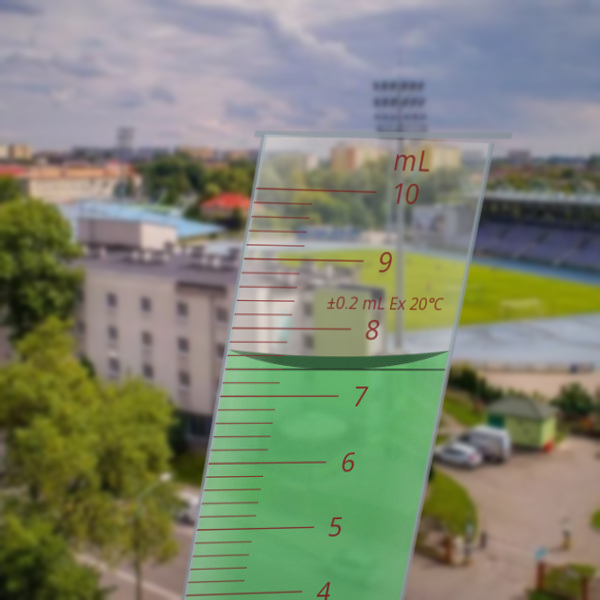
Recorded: {"value": 7.4, "unit": "mL"}
